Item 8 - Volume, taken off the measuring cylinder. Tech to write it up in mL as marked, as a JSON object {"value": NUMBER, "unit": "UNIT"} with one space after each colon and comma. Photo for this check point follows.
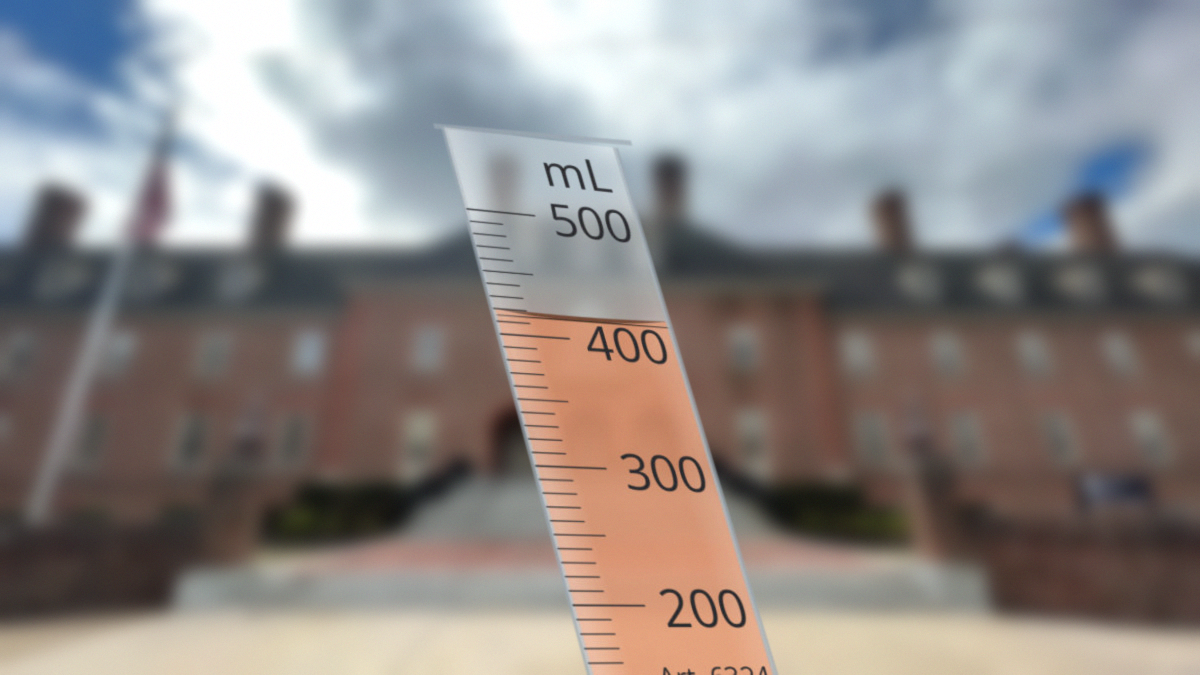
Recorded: {"value": 415, "unit": "mL"}
